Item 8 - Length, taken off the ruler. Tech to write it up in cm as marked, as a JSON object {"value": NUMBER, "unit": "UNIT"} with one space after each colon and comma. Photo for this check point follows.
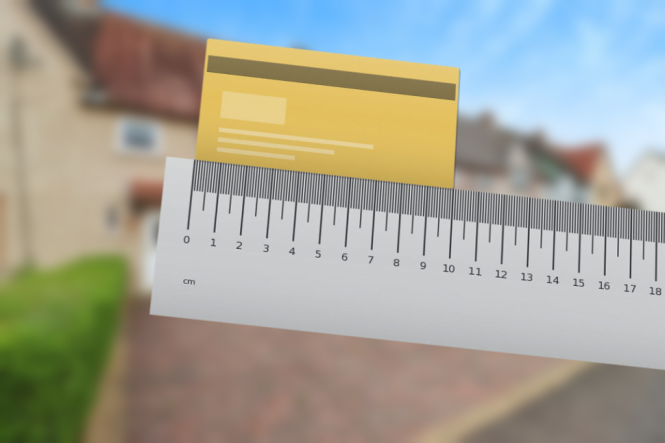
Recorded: {"value": 10, "unit": "cm"}
